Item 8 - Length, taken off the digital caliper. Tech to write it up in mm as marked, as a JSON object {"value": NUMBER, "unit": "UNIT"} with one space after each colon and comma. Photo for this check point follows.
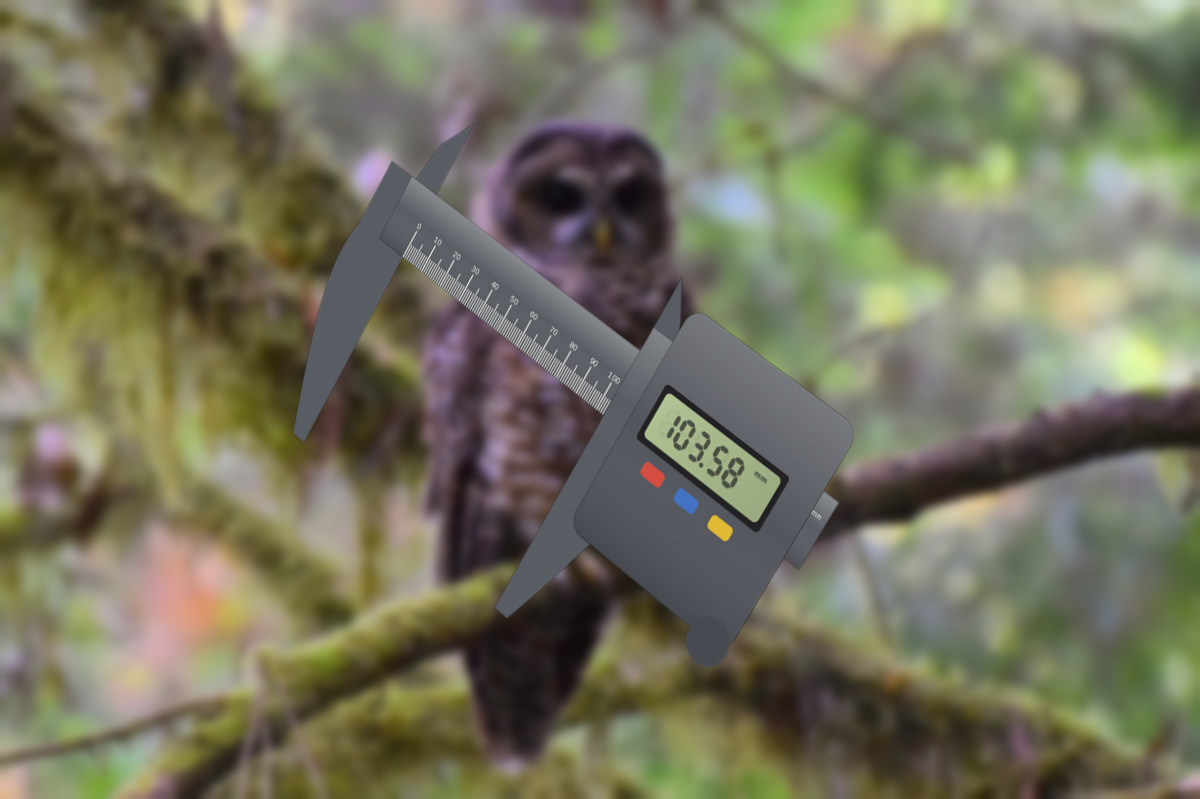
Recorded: {"value": 103.58, "unit": "mm"}
